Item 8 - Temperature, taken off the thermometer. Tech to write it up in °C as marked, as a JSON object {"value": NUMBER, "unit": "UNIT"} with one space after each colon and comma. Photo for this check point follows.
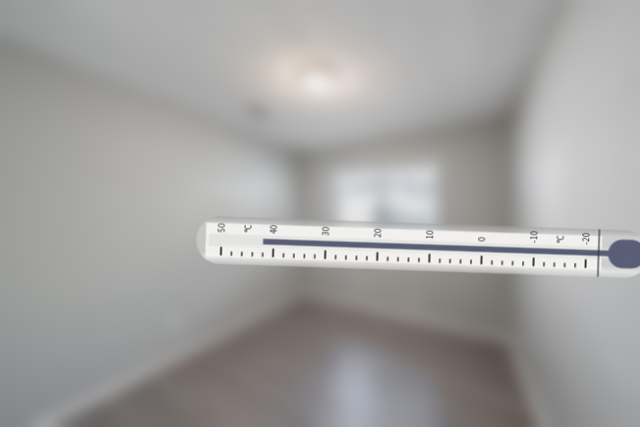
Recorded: {"value": 42, "unit": "°C"}
